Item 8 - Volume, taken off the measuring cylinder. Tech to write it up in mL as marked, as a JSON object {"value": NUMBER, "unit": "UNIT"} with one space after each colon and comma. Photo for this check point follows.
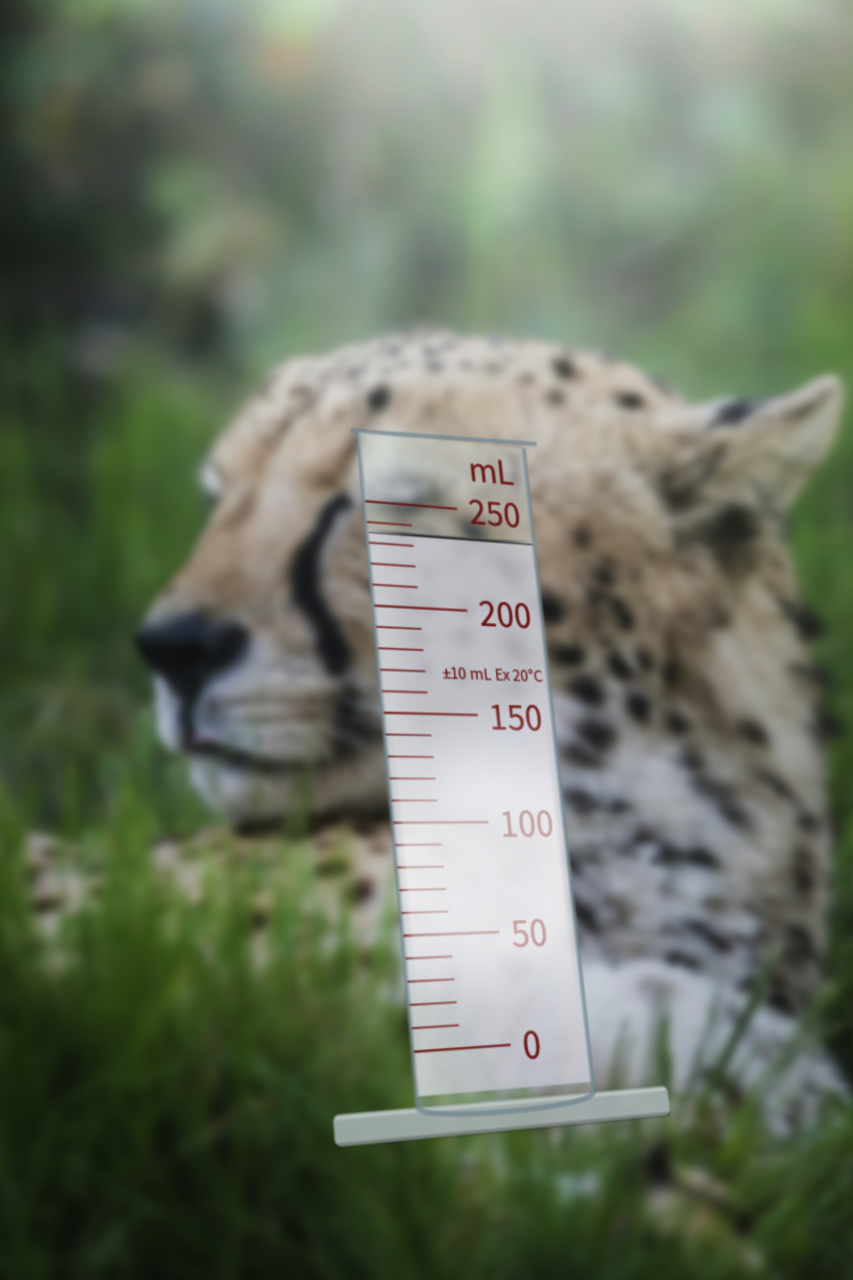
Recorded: {"value": 235, "unit": "mL"}
